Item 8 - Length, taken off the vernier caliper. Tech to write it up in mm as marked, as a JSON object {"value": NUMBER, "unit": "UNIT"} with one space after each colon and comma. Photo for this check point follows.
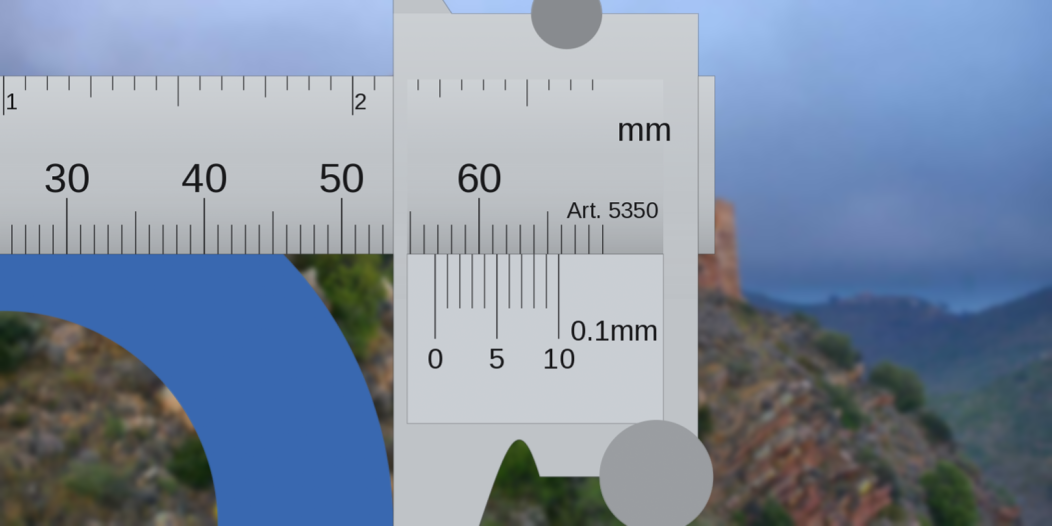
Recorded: {"value": 56.8, "unit": "mm"}
